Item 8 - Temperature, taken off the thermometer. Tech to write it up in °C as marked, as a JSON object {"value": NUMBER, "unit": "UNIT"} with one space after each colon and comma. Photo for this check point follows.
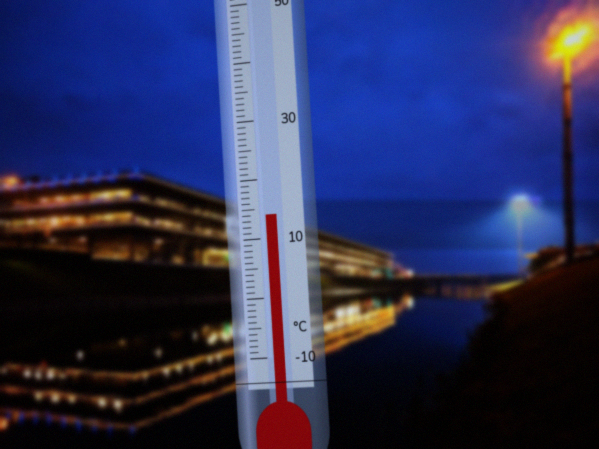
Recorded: {"value": 14, "unit": "°C"}
